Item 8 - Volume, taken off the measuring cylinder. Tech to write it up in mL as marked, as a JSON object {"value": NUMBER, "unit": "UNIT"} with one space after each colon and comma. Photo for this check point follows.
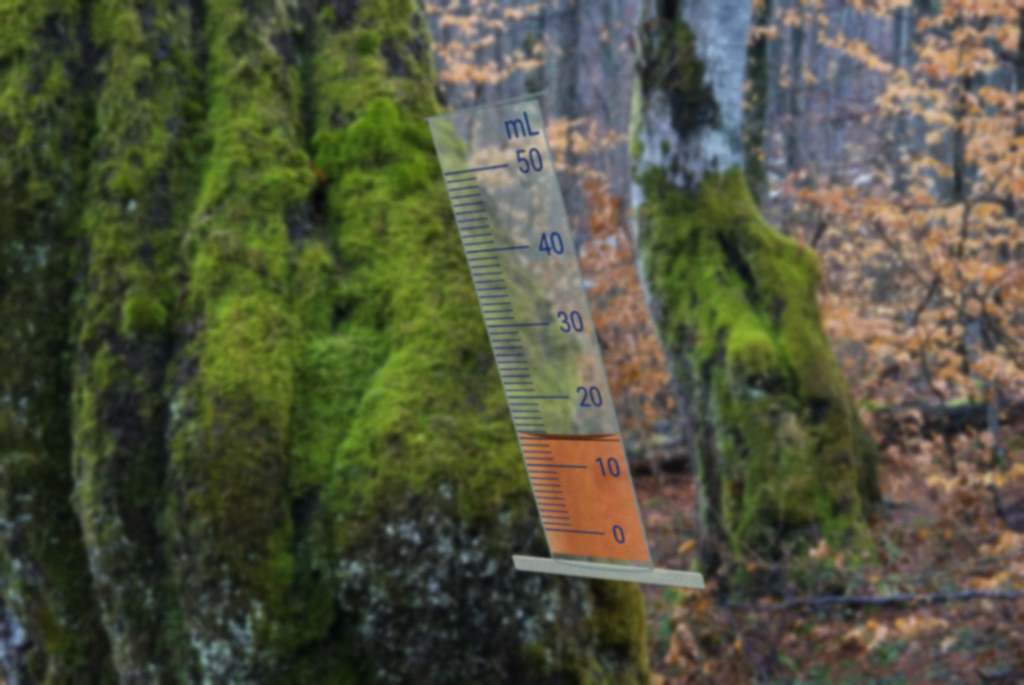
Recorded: {"value": 14, "unit": "mL"}
